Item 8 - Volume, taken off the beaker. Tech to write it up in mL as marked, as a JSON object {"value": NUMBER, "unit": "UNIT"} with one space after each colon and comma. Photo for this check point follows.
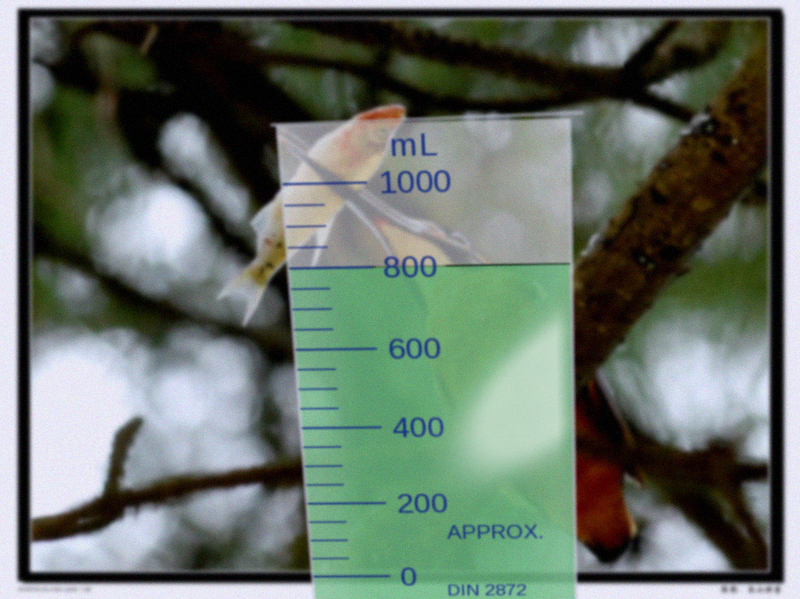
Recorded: {"value": 800, "unit": "mL"}
